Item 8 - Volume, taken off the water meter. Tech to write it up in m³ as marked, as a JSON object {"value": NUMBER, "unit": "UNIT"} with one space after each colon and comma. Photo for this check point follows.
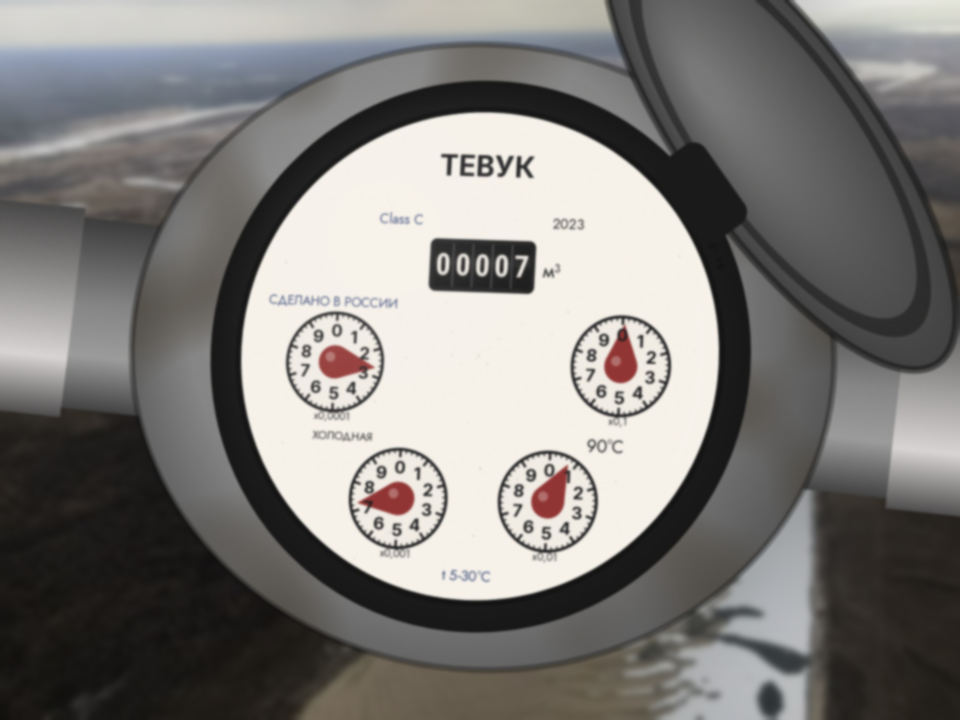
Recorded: {"value": 7.0072, "unit": "m³"}
